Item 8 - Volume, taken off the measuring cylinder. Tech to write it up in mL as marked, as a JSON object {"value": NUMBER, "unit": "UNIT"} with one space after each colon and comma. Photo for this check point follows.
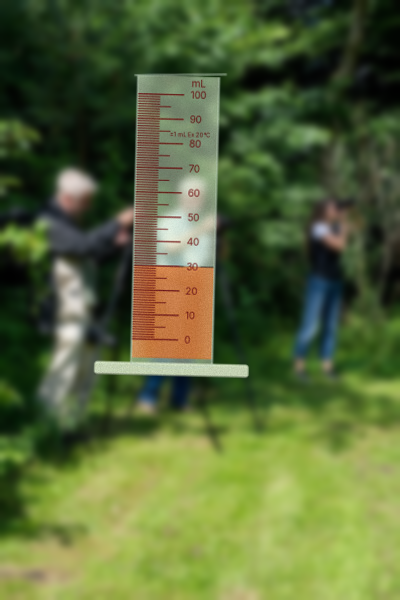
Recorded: {"value": 30, "unit": "mL"}
